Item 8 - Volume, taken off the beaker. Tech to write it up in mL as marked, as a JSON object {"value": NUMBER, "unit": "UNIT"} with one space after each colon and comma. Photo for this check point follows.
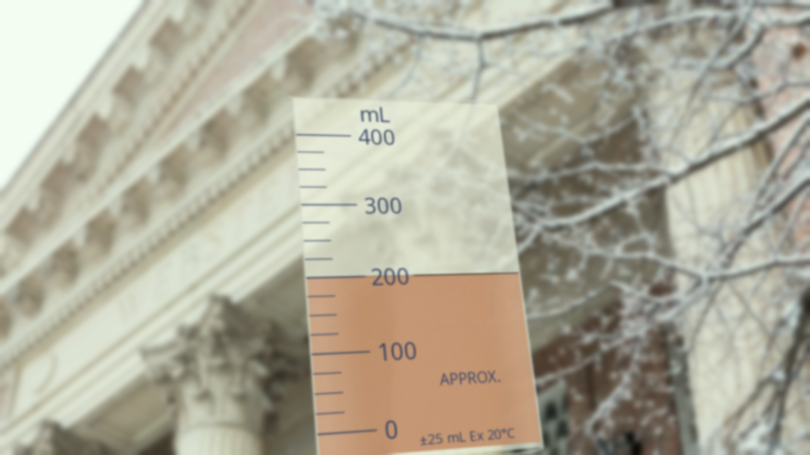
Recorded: {"value": 200, "unit": "mL"}
